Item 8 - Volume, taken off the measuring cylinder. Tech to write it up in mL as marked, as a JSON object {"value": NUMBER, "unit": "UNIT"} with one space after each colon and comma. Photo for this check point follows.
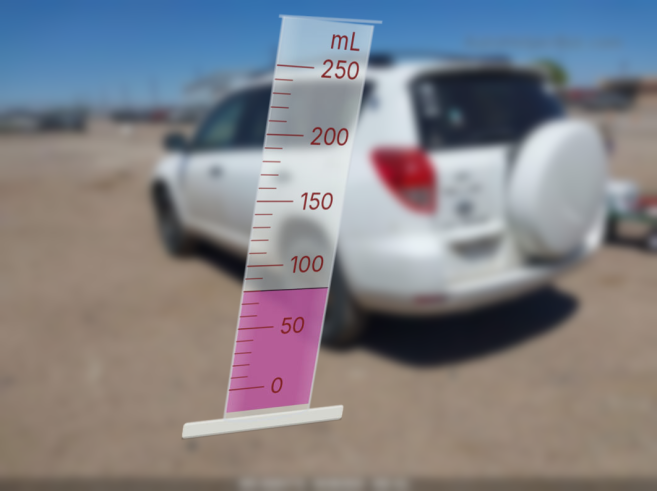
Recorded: {"value": 80, "unit": "mL"}
